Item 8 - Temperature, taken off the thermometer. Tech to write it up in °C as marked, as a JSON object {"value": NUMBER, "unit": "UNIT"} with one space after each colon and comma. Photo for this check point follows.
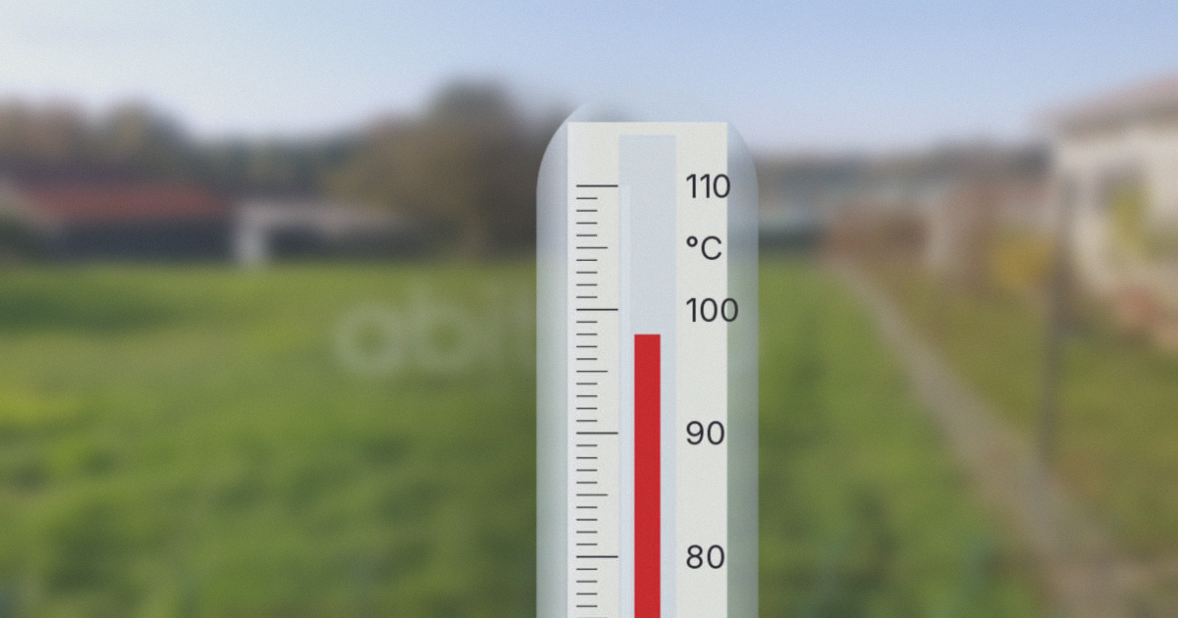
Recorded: {"value": 98, "unit": "°C"}
